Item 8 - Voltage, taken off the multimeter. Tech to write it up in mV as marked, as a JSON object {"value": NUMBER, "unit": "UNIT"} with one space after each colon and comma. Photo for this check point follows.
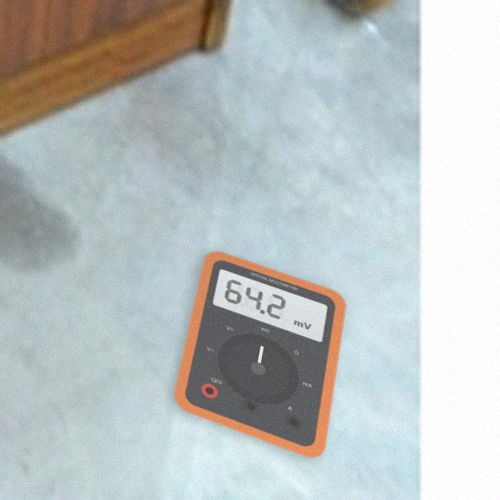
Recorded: {"value": 64.2, "unit": "mV"}
